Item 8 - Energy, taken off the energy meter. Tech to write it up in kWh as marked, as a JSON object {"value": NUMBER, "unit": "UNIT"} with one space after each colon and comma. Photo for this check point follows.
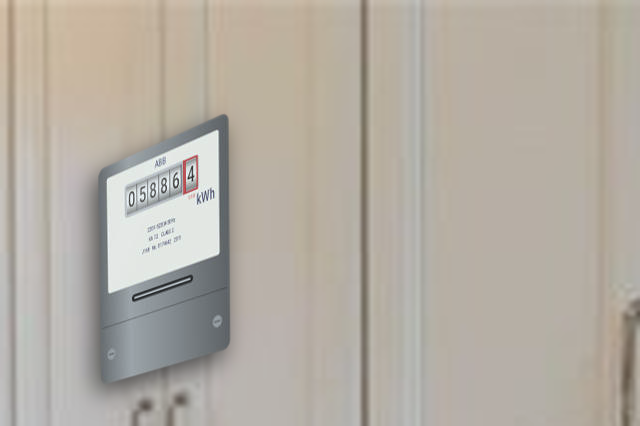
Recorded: {"value": 5886.4, "unit": "kWh"}
